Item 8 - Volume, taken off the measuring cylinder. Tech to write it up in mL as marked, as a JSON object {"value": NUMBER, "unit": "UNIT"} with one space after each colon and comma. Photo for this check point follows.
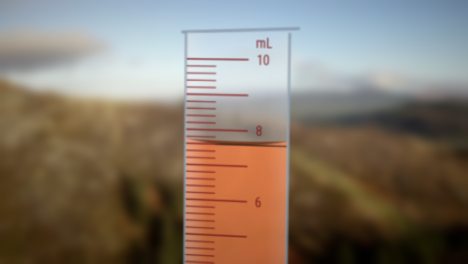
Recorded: {"value": 7.6, "unit": "mL"}
